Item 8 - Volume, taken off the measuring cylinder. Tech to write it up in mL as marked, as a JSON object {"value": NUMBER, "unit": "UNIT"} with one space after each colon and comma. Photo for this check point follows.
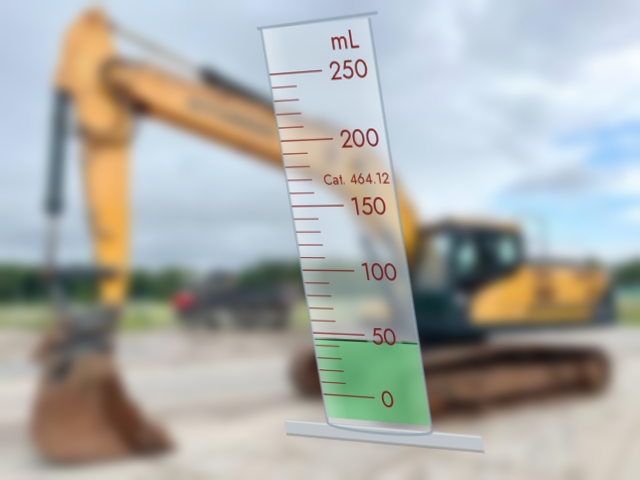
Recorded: {"value": 45, "unit": "mL"}
